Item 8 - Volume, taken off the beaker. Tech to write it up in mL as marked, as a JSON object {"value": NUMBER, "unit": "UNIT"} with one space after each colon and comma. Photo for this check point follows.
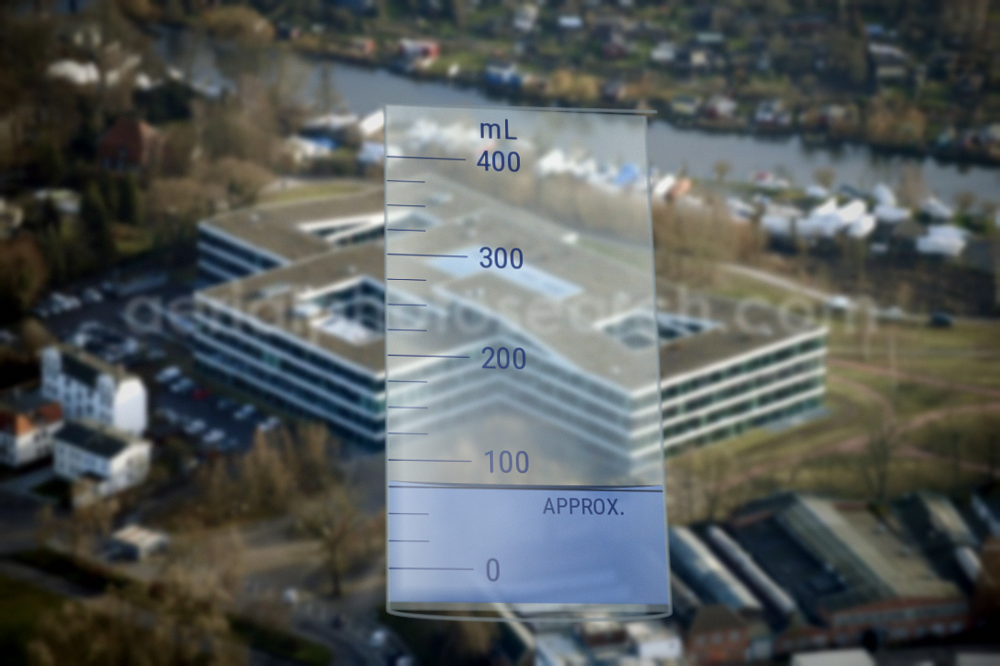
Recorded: {"value": 75, "unit": "mL"}
